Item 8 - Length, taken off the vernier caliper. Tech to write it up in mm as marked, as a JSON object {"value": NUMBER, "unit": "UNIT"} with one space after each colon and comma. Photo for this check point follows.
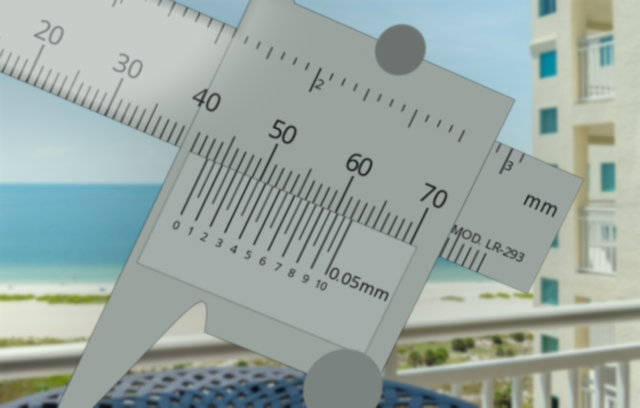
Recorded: {"value": 43.2, "unit": "mm"}
